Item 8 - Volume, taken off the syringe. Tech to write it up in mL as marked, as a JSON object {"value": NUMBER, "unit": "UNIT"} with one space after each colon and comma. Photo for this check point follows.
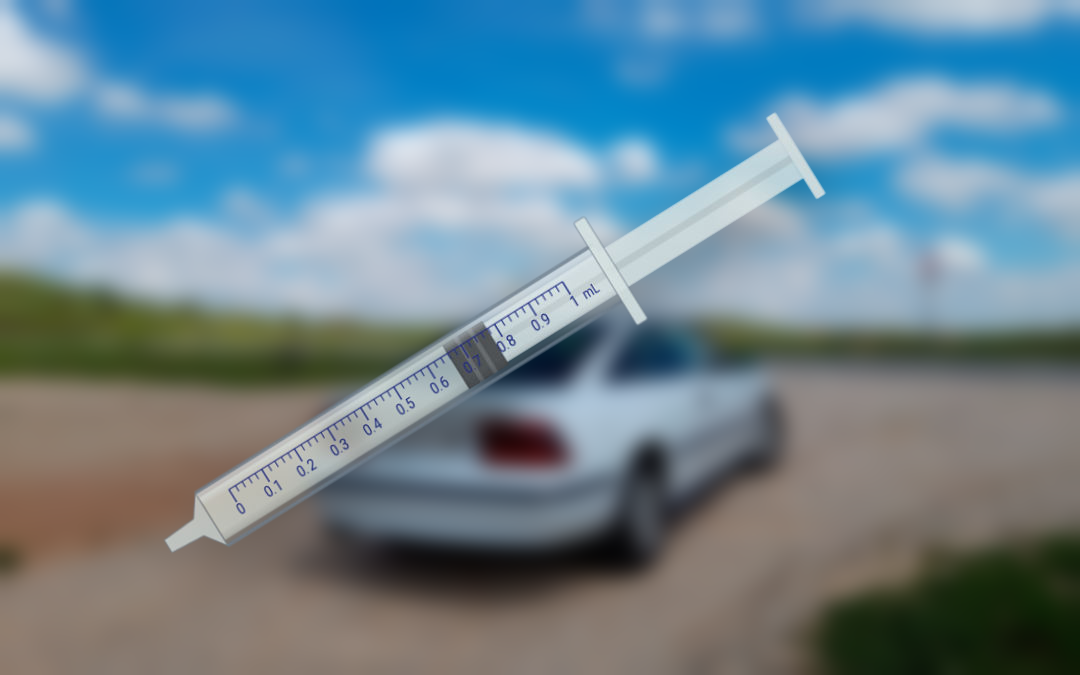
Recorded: {"value": 0.66, "unit": "mL"}
